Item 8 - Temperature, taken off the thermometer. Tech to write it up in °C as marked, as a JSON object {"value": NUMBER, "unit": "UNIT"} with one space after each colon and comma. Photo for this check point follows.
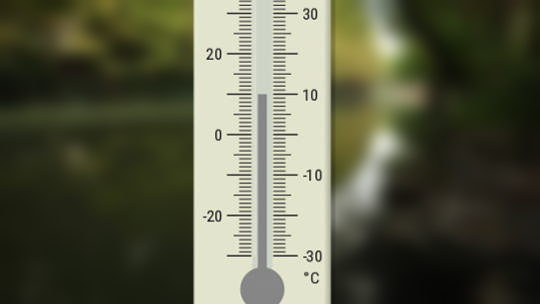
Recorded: {"value": 10, "unit": "°C"}
